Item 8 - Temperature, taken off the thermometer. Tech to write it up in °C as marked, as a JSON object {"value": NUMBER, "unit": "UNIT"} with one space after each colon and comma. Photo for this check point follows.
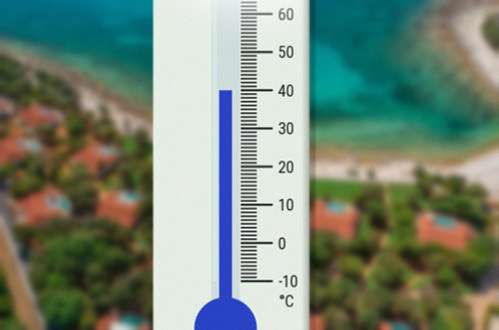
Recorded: {"value": 40, "unit": "°C"}
